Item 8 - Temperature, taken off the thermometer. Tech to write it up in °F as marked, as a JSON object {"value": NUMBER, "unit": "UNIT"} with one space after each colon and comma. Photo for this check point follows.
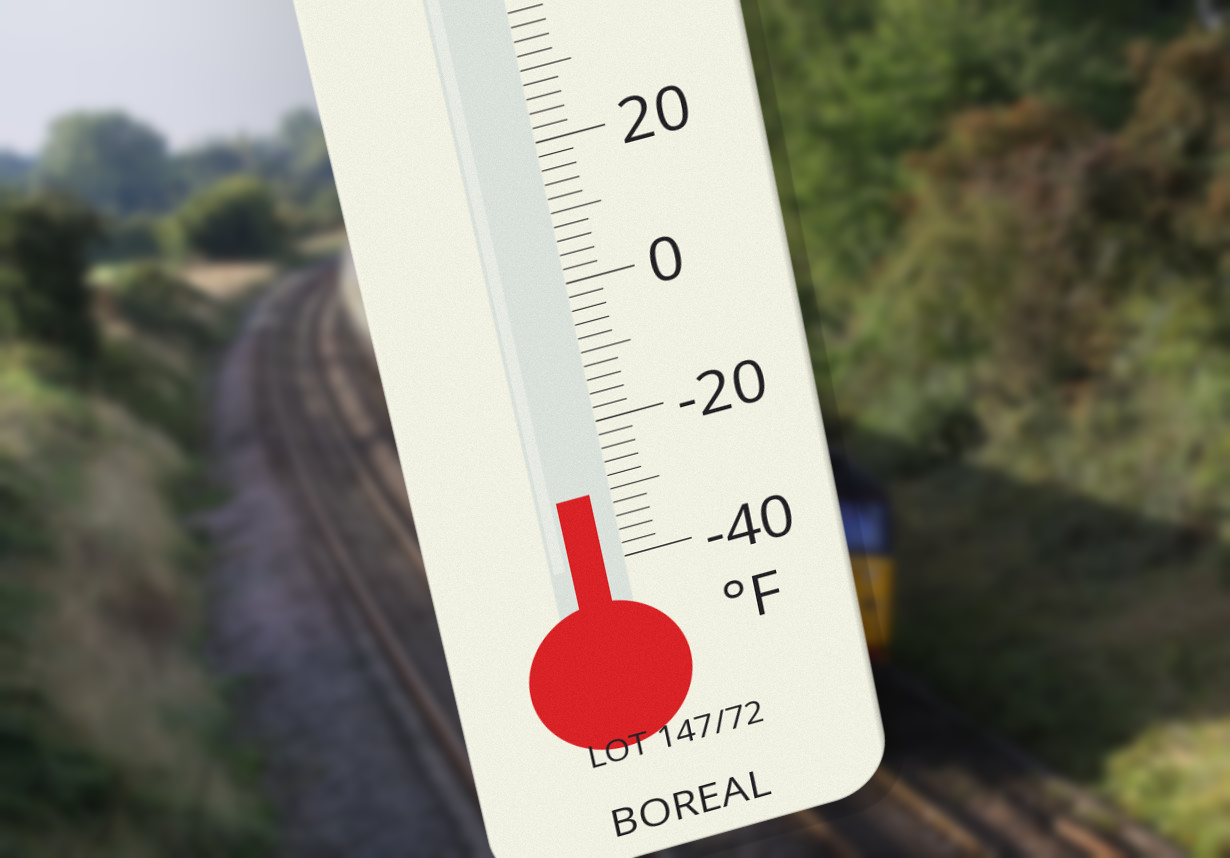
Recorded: {"value": -30, "unit": "°F"}
